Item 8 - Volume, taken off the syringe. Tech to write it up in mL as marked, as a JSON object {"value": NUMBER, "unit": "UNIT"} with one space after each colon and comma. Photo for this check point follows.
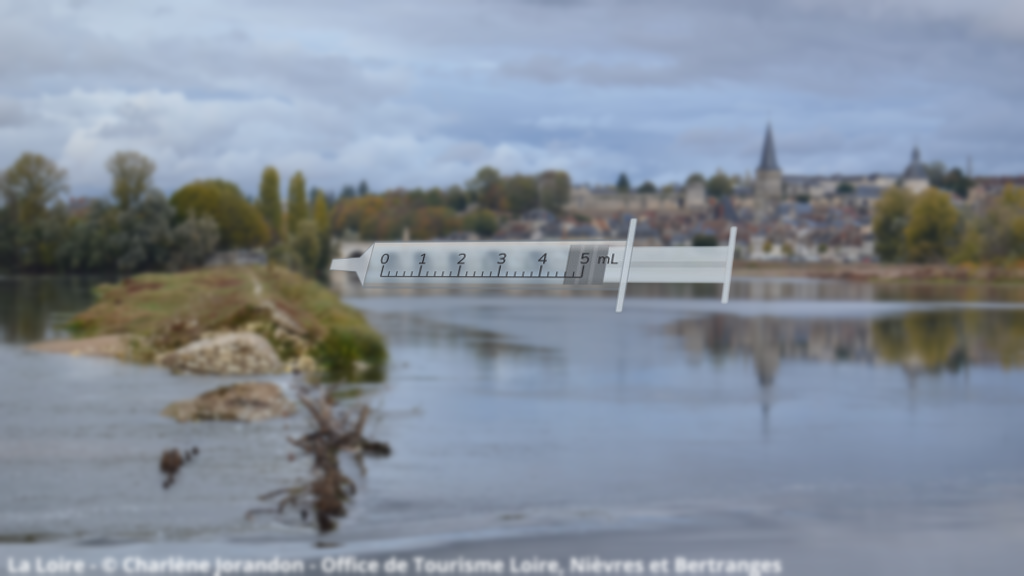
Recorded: {"value": 4.6, "unit": "mL"}
